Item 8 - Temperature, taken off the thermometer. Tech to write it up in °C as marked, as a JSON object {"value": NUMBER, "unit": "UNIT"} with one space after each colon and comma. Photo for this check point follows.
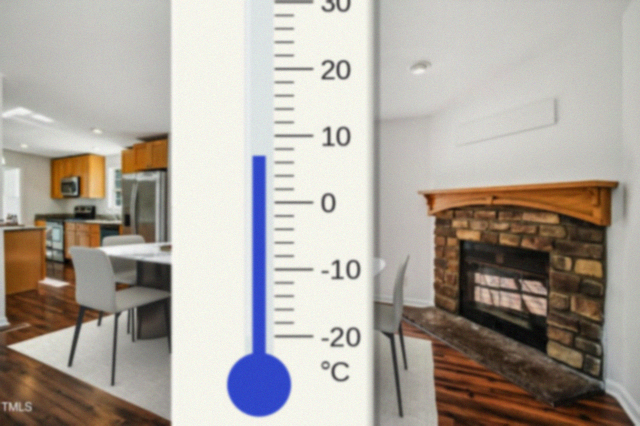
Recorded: {"value": 7, "unit": "°C"}
